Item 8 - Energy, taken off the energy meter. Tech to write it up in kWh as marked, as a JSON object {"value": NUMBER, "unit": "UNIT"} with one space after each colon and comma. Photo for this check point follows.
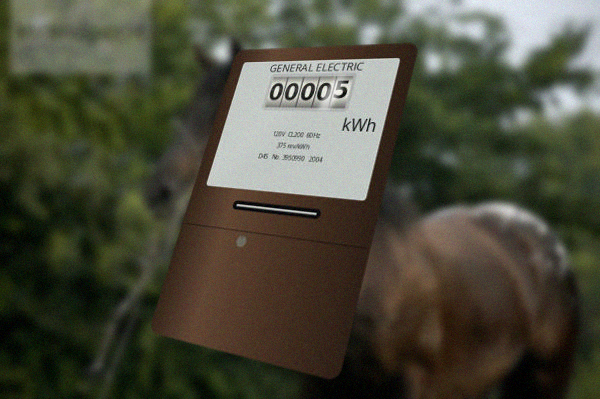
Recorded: {"value": 5, "unit": "kWh"}
